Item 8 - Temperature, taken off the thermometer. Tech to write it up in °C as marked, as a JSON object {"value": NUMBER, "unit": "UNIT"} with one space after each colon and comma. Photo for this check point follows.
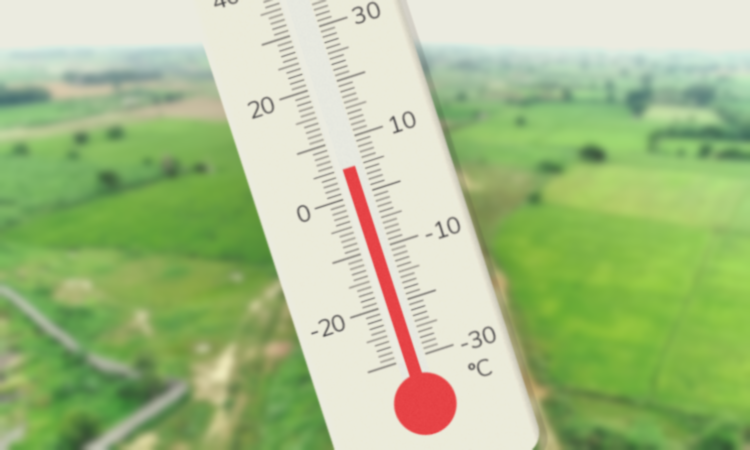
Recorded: {"value": 5, "unit": "°C"}
